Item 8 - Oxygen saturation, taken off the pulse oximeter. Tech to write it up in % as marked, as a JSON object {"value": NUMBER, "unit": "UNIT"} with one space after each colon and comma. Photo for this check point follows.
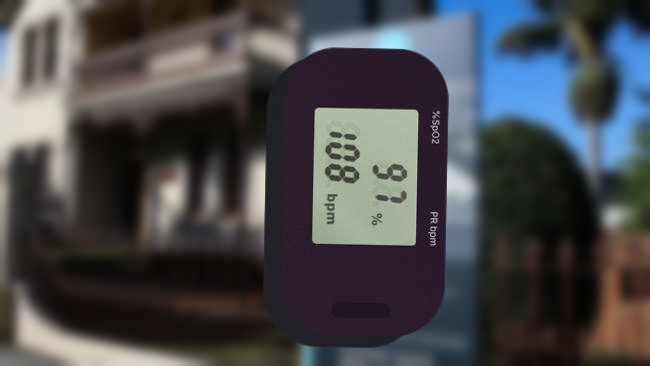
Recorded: {"value": 97, "unit": "%"}
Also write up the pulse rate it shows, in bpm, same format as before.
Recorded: {"value": 108, "unit": "bpm"}
